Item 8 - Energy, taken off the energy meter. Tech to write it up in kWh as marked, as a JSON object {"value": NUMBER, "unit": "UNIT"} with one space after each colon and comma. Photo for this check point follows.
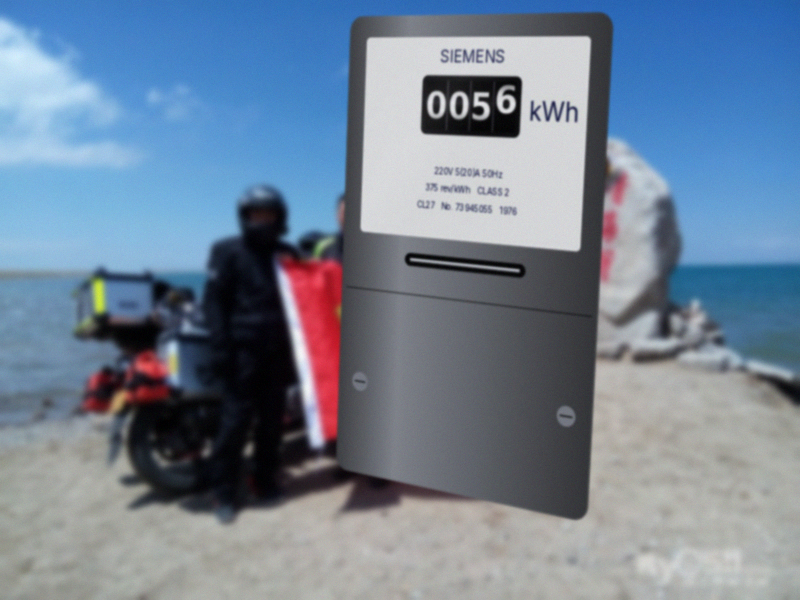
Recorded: {"value": 56, "unit": "kWh"}
